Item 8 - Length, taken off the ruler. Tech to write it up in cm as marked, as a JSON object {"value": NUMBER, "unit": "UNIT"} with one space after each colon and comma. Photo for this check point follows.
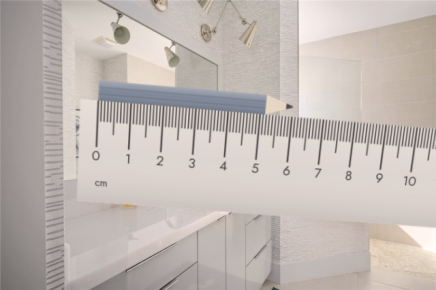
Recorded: {"value": 6, "unit": "cm"}
